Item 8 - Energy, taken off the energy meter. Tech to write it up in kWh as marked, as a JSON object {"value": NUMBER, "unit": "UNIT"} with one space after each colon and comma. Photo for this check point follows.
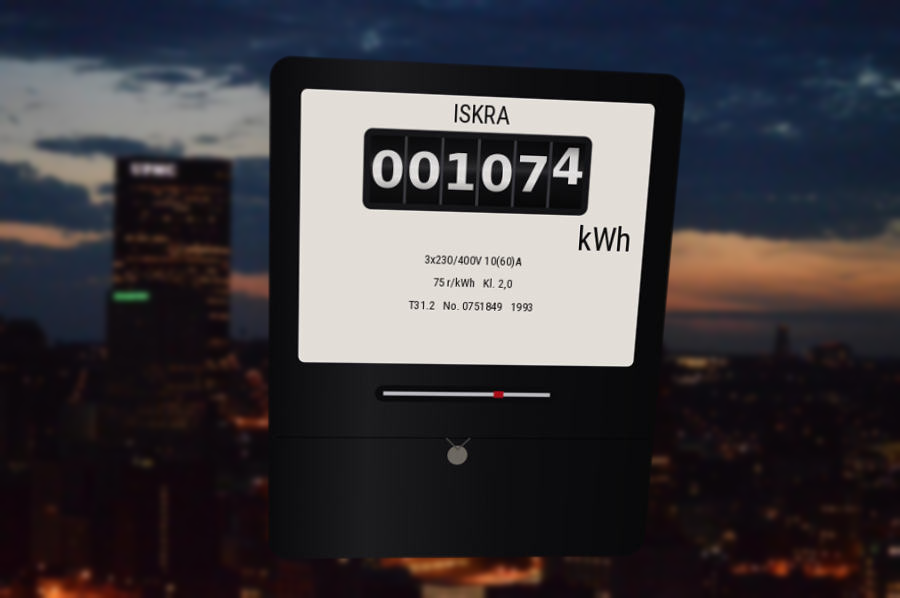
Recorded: {"value": 1074, "unit": "kWh"}
